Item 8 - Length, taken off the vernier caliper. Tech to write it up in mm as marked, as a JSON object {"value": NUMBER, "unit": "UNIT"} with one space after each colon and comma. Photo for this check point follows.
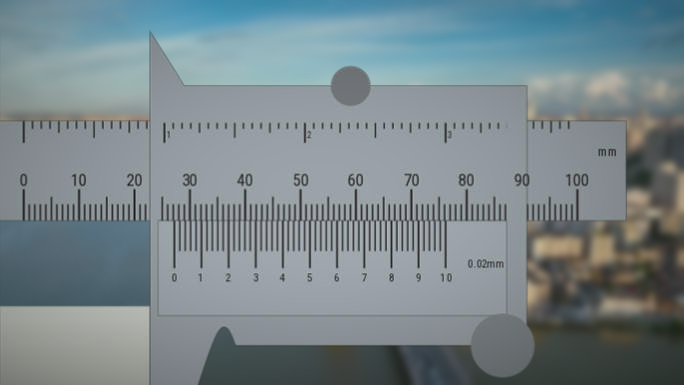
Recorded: {"value": 27.2, "unit": "mm"}
